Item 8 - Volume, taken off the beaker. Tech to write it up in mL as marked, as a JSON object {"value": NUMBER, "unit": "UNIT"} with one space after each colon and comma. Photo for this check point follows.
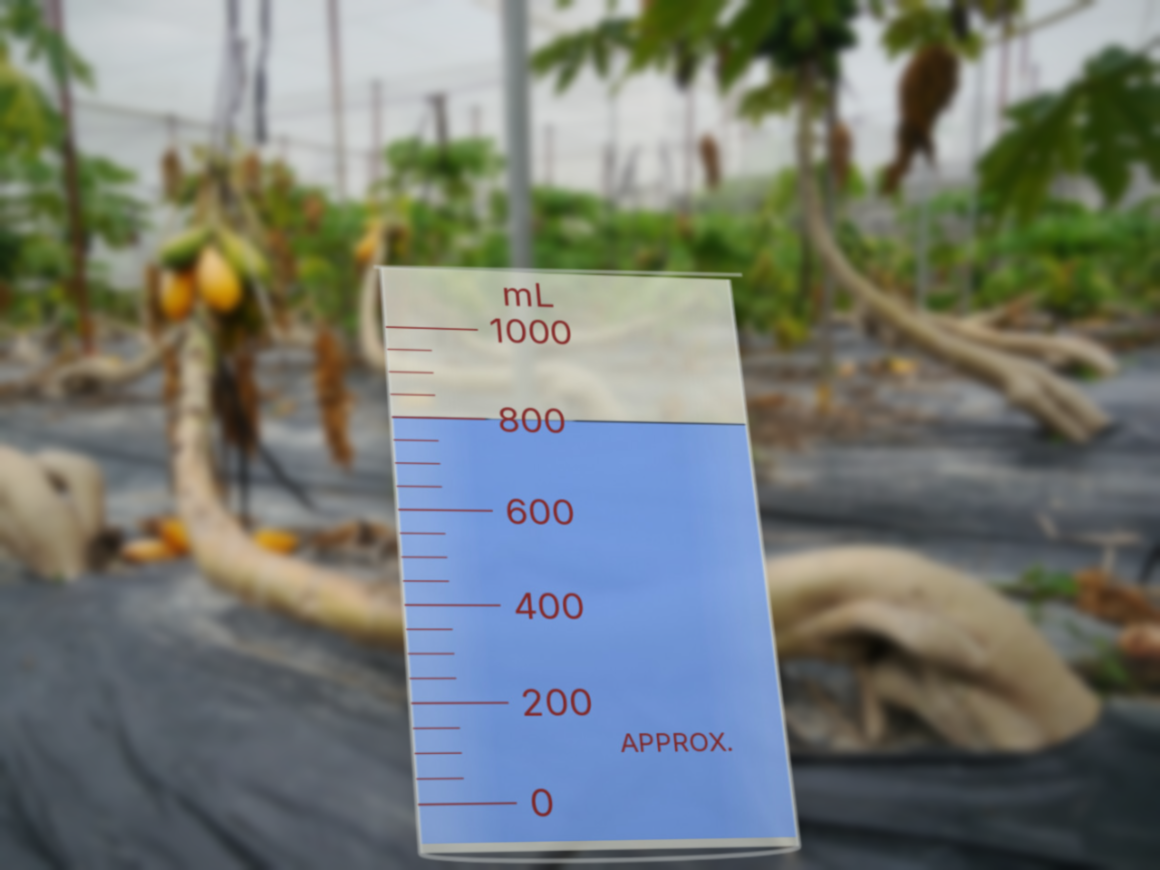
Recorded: {"value": 800, "unit": "mL"}
